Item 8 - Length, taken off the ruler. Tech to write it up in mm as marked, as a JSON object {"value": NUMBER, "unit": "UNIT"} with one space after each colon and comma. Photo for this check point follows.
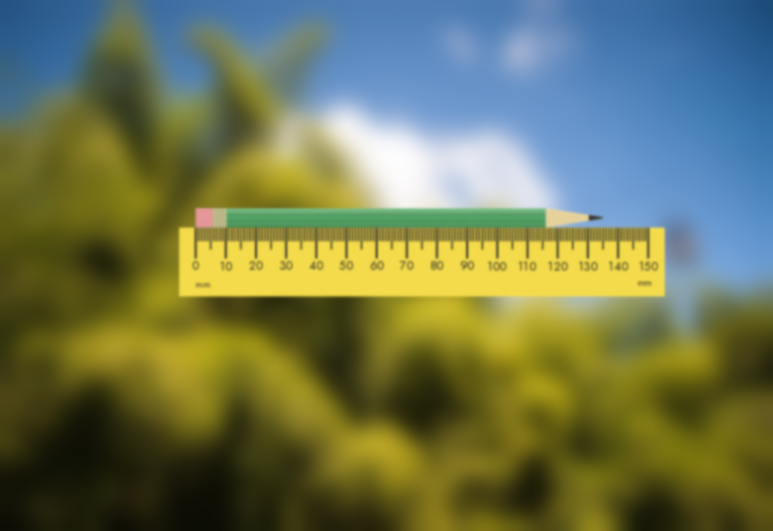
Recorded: {"value": 135, "unit": "mm"}
